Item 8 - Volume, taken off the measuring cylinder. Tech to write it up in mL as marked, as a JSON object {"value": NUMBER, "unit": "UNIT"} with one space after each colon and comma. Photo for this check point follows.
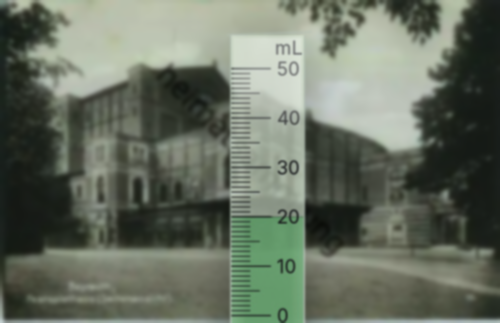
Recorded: {"value": 20, "unit": "mL"}
